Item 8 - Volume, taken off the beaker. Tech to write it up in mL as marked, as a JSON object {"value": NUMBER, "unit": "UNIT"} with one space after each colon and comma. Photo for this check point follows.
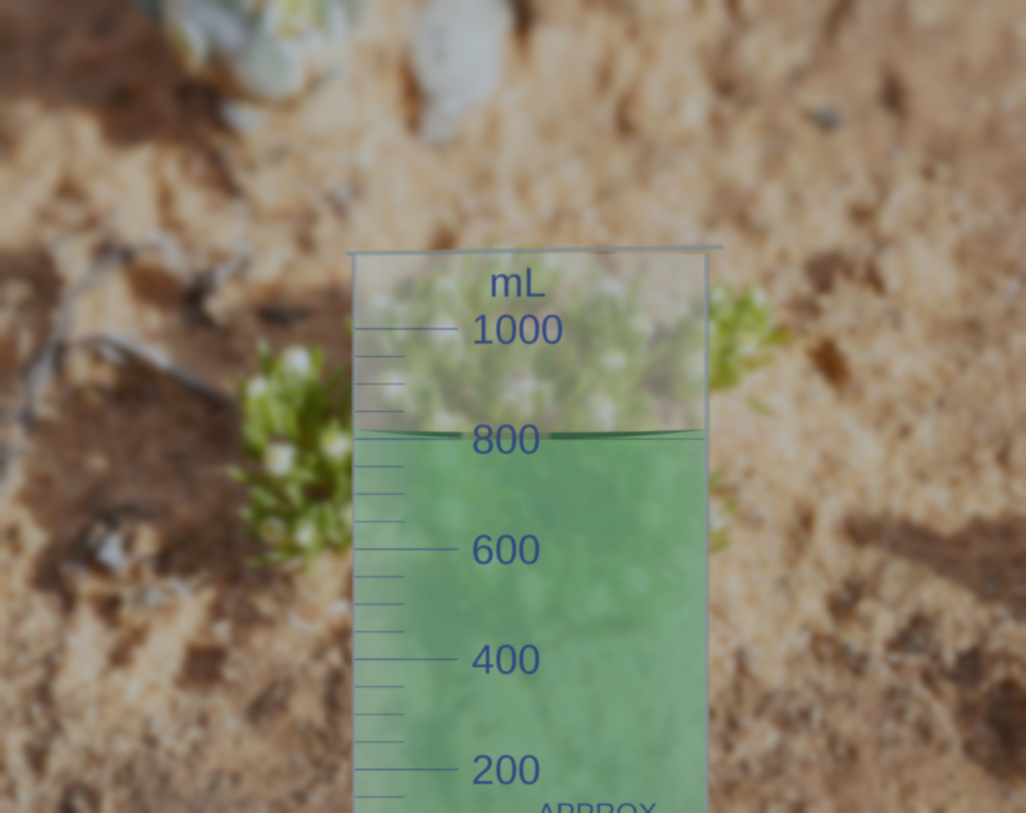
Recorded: {"value": 800, "unit": "mL"}
